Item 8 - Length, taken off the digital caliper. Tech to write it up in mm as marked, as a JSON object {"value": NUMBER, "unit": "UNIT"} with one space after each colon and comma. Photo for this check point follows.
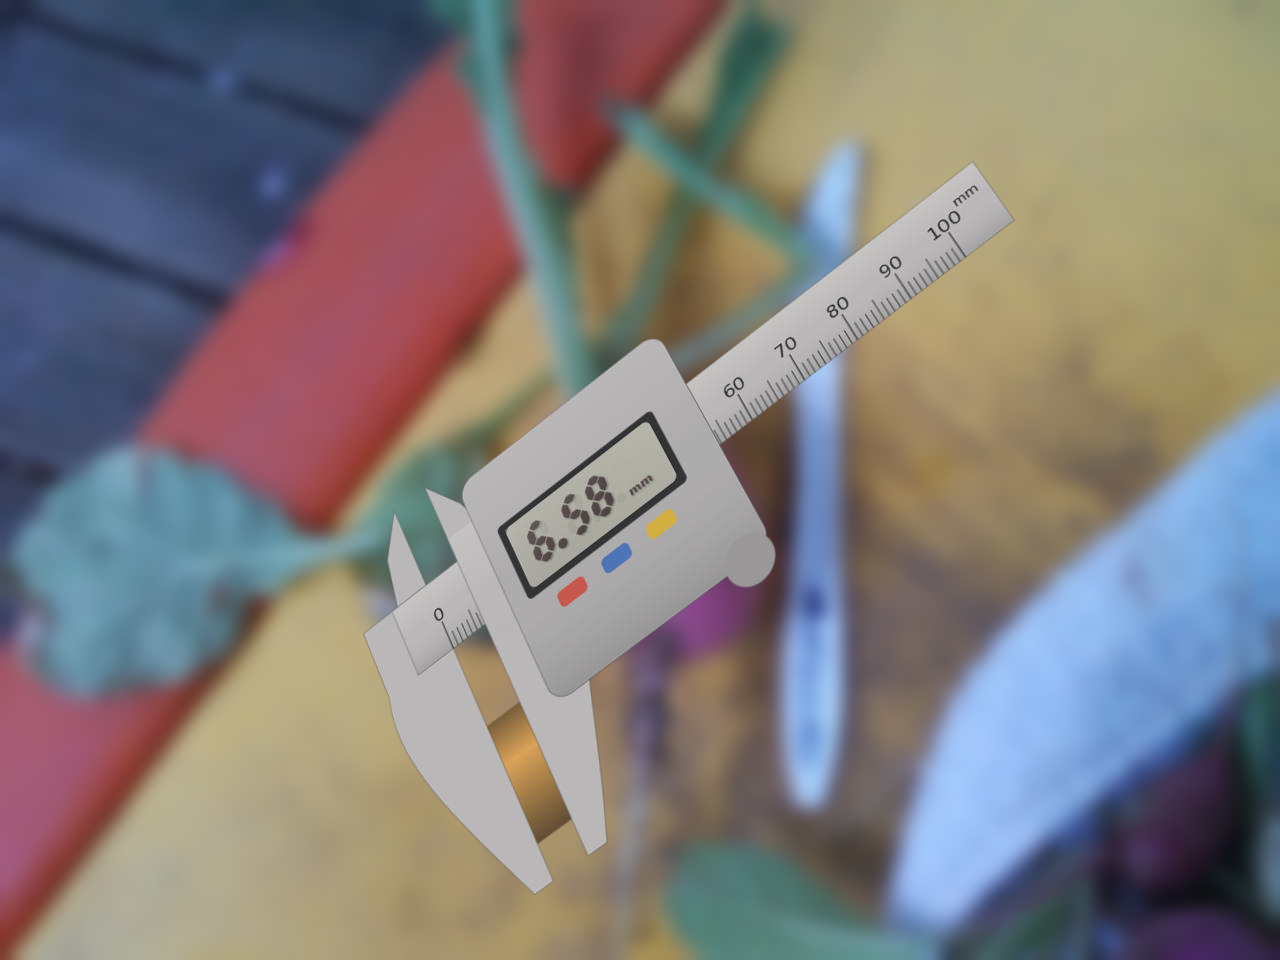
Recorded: {"value": 6.58, "unit": "mm"}
